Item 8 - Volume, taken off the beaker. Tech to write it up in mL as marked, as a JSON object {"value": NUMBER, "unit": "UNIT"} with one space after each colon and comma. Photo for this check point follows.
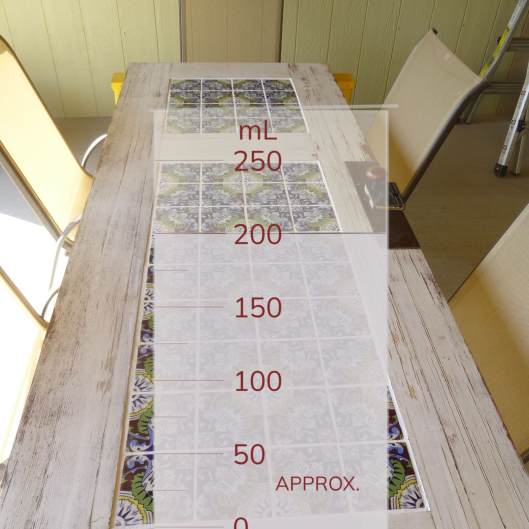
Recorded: {"value": 200, "unit": "mL"}
